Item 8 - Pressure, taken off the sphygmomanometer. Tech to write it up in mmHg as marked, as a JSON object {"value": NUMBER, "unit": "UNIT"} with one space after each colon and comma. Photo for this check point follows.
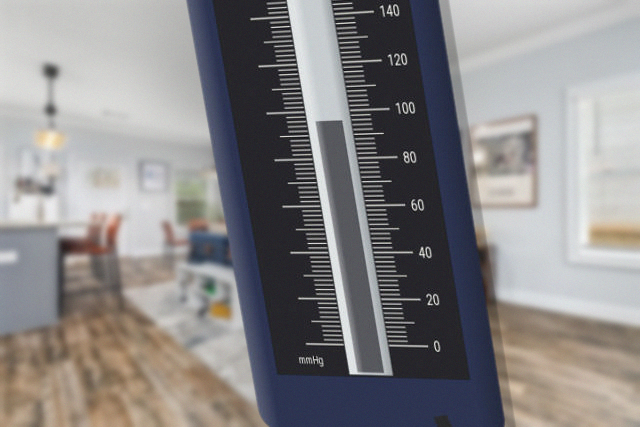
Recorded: {"value": 96, "unit": "mmHg"}
